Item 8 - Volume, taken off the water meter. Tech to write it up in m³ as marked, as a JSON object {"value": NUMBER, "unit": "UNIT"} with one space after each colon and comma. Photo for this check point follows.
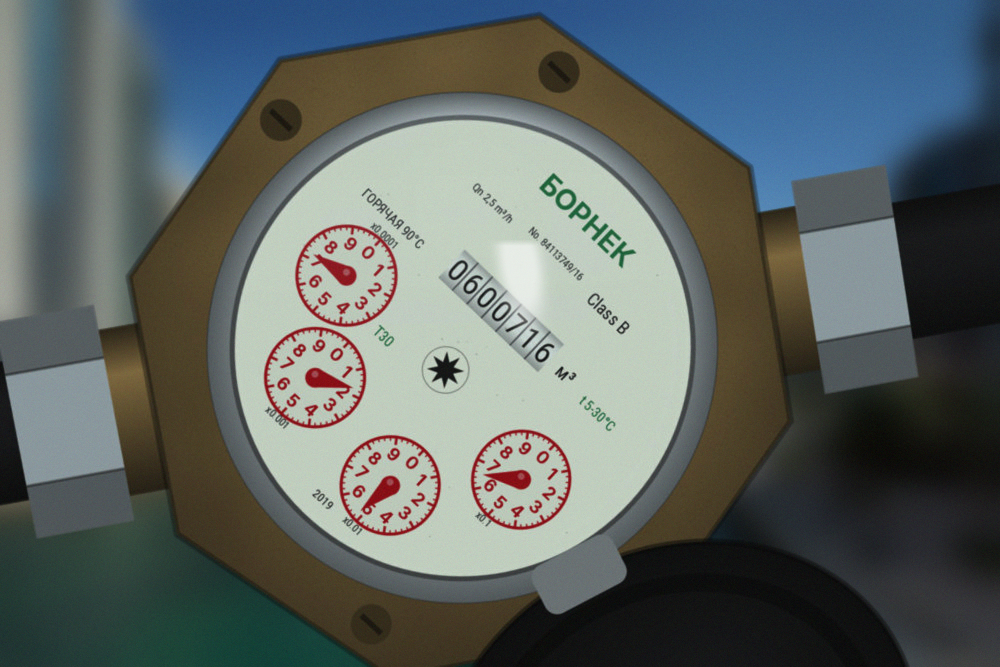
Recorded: {"value": 600716.6517, "unit": "m³"}
